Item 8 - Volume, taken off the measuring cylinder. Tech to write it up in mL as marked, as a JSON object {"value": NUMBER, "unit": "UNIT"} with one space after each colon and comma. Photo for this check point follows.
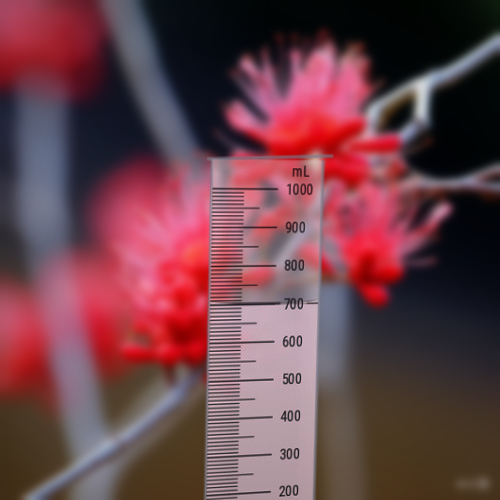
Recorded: {"value": 700, "unit": "mL"}
